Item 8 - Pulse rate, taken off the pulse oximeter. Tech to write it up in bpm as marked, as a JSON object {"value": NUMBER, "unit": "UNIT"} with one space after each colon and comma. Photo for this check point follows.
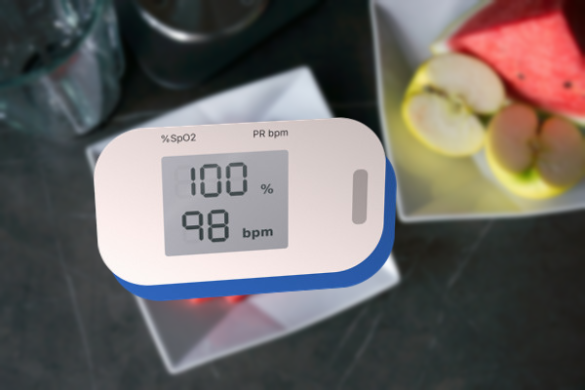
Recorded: {"value": 98, "unit": "bpm"}
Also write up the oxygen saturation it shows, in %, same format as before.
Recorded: {"value": 100, "unit": "%"}
